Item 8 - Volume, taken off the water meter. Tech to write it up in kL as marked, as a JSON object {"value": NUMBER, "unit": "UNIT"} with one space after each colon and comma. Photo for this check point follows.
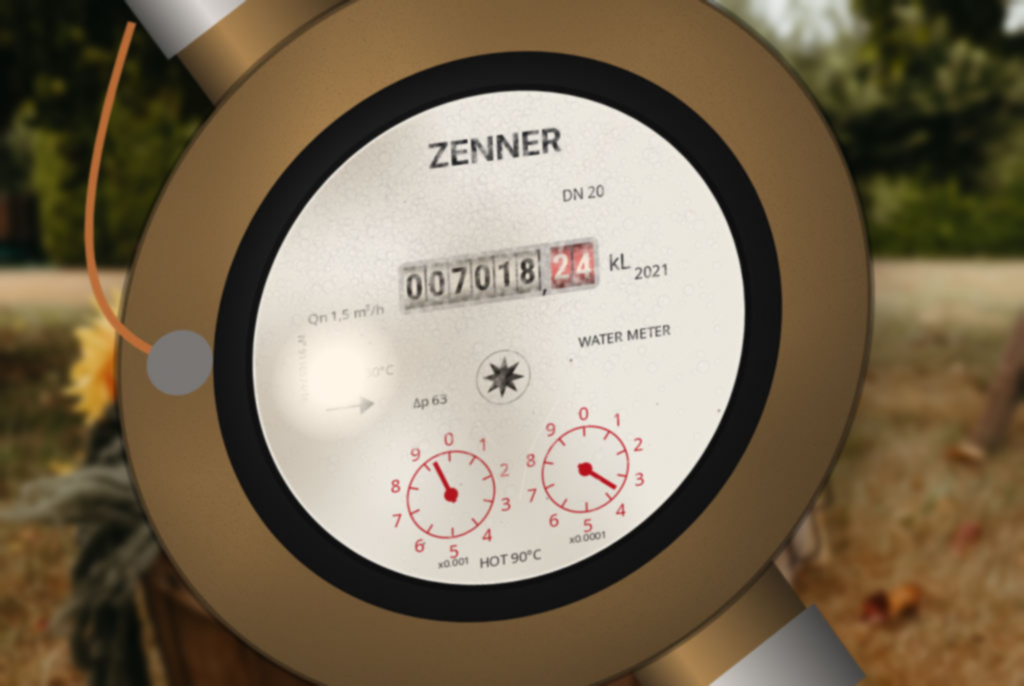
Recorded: {"value": 7018.2393, "unit": "kL"}
